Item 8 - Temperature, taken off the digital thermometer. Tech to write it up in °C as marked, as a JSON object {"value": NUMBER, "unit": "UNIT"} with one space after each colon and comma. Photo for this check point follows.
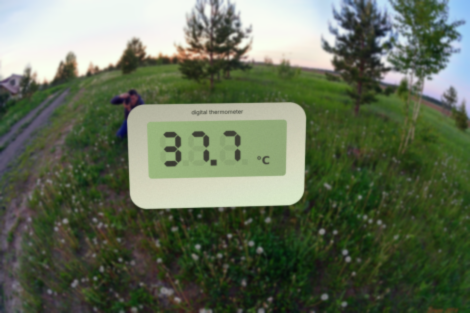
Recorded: {"value": 37.7, "unit": "°C"}
